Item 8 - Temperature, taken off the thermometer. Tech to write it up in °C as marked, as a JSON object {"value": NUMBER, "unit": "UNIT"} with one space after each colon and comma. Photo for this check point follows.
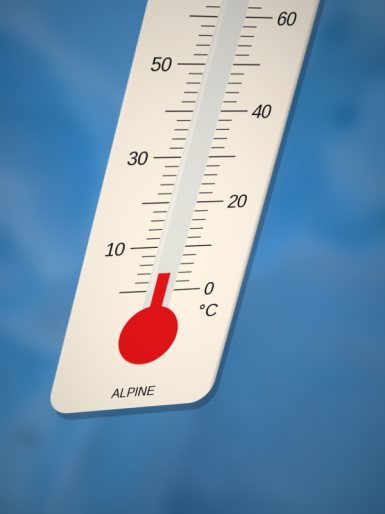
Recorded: {"value": 4, "unit": "°C"}
